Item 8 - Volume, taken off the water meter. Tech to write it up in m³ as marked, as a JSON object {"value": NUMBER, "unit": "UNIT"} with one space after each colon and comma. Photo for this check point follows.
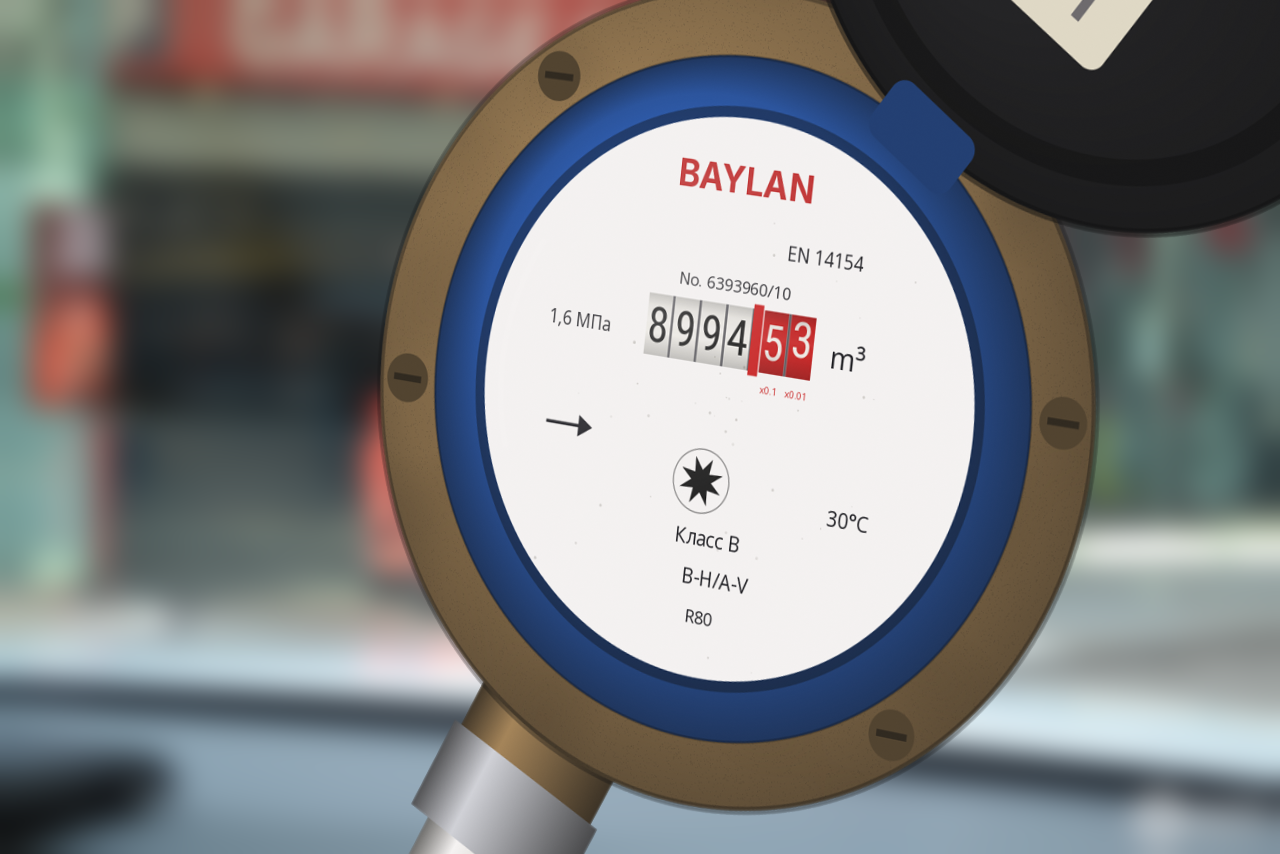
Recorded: {"value": 8994.53, "unit": "m³"}
